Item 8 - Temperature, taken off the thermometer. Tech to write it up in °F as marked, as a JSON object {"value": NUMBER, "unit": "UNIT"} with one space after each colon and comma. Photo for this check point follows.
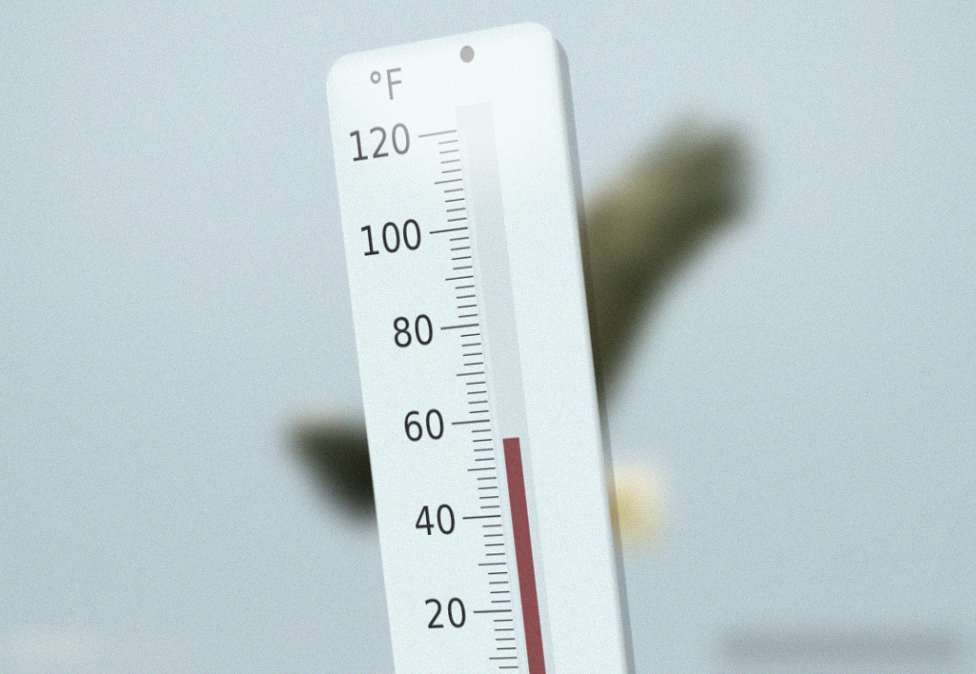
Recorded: {"value": 56, "unit": "°F"}
